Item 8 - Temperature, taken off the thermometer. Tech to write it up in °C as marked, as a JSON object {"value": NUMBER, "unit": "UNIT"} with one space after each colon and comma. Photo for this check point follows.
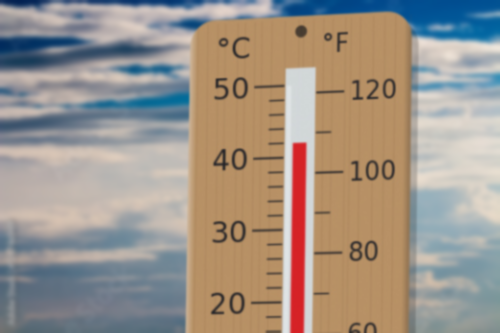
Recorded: {"value": 42, "unit": "°C"}
